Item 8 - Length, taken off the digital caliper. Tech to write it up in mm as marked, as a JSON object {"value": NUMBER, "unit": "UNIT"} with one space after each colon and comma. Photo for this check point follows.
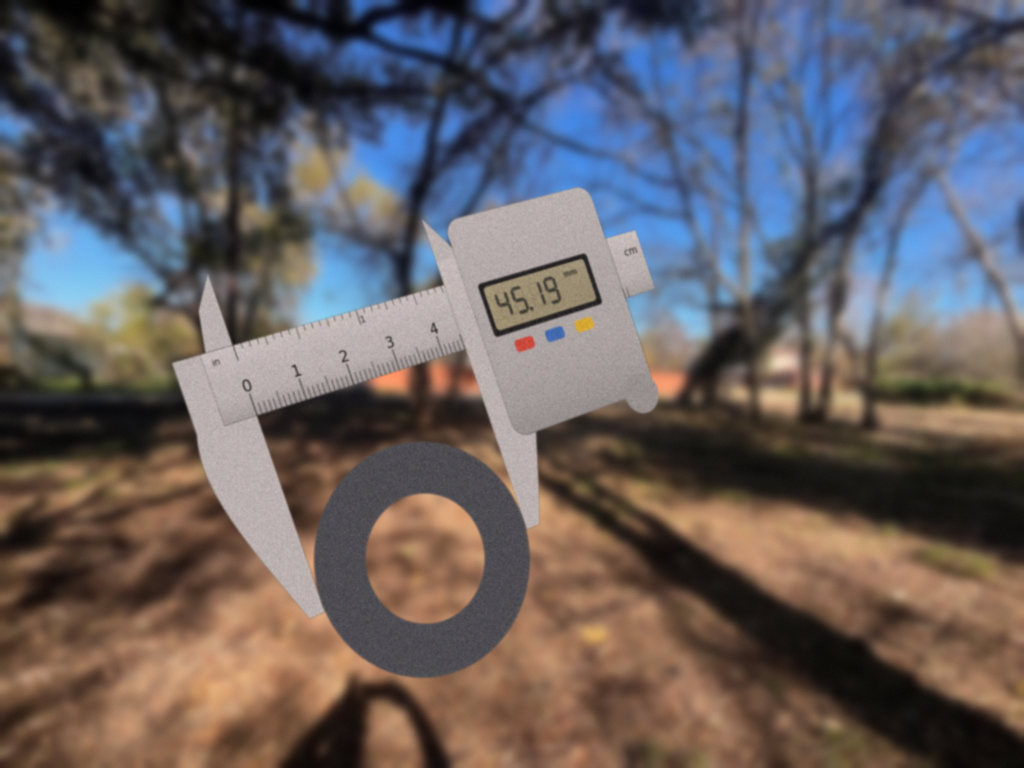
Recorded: {"value": 45.19, "unit": "mm"}
